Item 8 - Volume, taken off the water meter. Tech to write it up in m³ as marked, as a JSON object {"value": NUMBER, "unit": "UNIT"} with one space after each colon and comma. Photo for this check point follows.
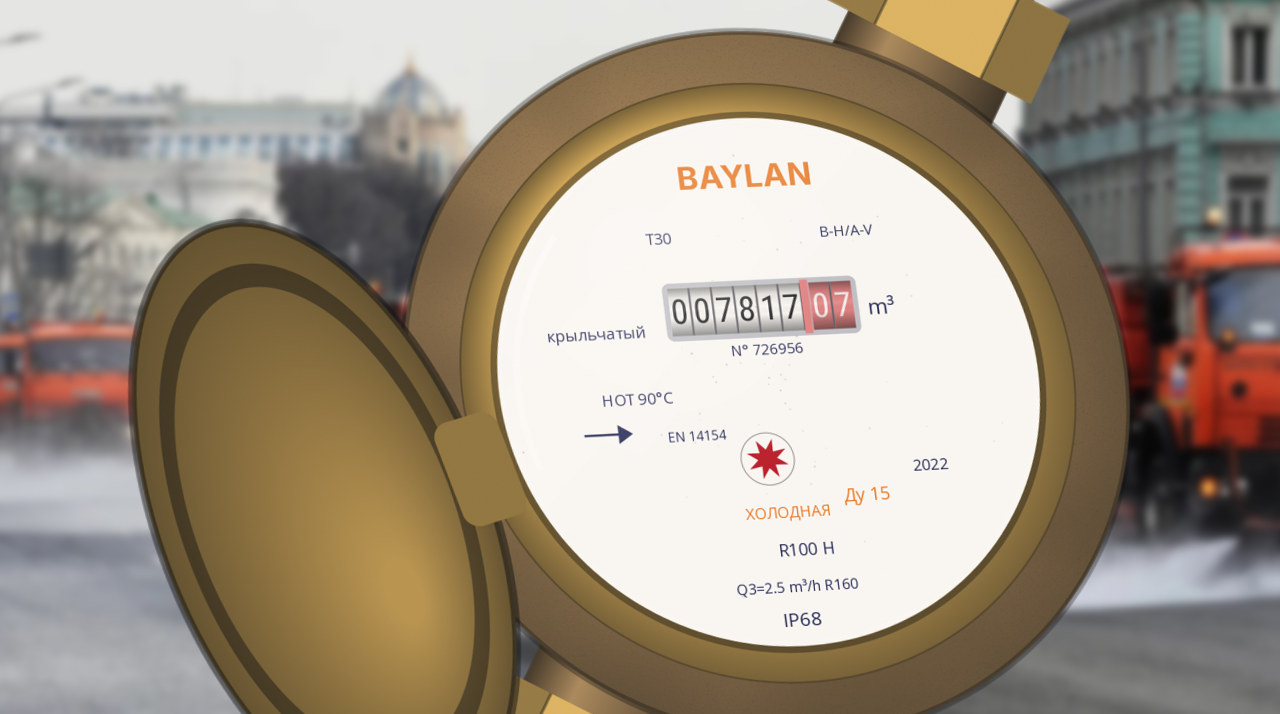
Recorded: {"value": 7817.07, "unit": "m³"}
